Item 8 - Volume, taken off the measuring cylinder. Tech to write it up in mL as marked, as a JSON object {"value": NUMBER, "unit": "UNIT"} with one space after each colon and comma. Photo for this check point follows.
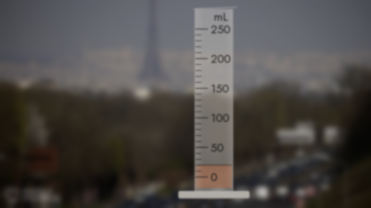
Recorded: {"value": 20, "unit": "mL"}
